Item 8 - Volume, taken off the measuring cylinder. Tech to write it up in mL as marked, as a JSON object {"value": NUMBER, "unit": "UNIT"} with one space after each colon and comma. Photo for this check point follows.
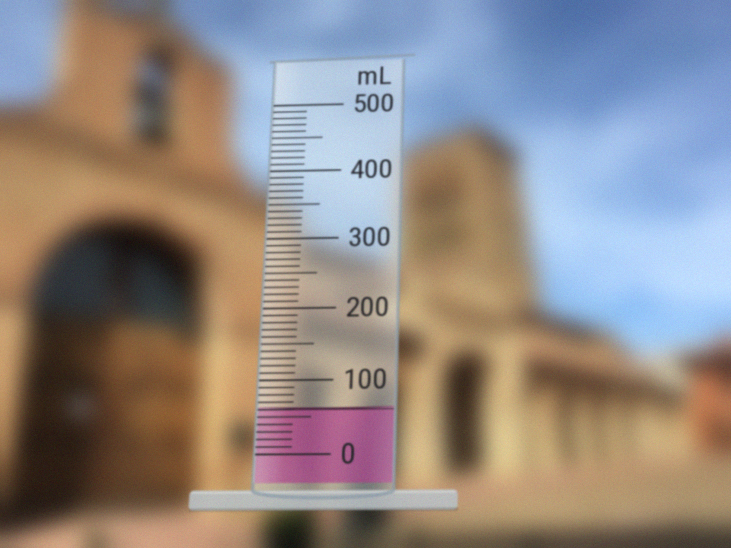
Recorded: {"value": 60, "unit": "mL"}
